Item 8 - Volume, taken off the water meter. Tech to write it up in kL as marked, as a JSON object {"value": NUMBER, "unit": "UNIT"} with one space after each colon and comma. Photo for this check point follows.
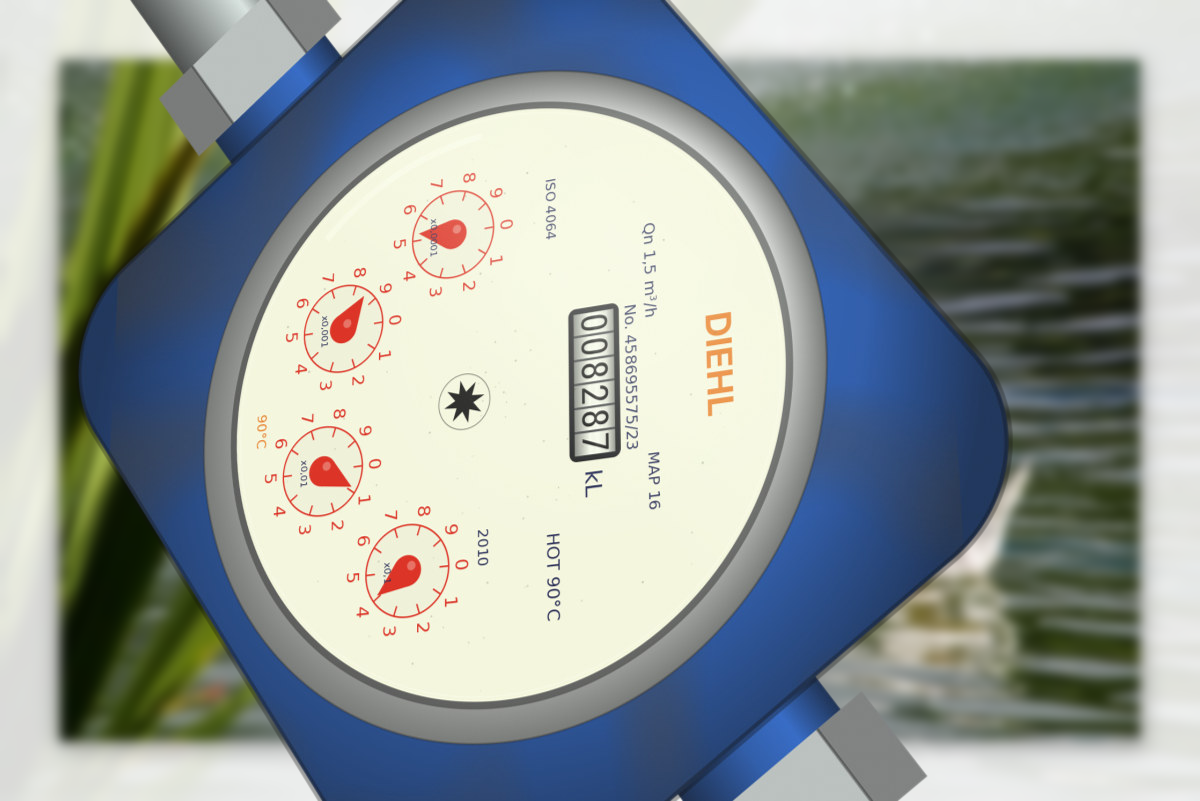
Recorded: {"value": 8287.4085, "unit": "kL"}
